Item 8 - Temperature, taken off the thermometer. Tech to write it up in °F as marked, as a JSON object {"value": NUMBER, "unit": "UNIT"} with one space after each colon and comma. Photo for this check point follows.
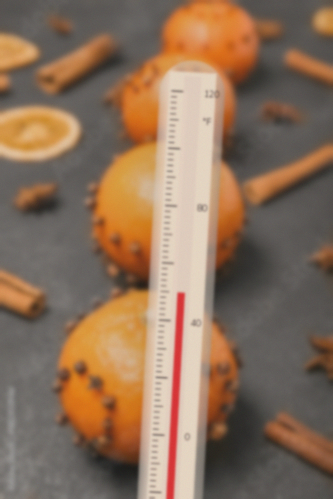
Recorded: {"value": 50, "unit": "°F"}
